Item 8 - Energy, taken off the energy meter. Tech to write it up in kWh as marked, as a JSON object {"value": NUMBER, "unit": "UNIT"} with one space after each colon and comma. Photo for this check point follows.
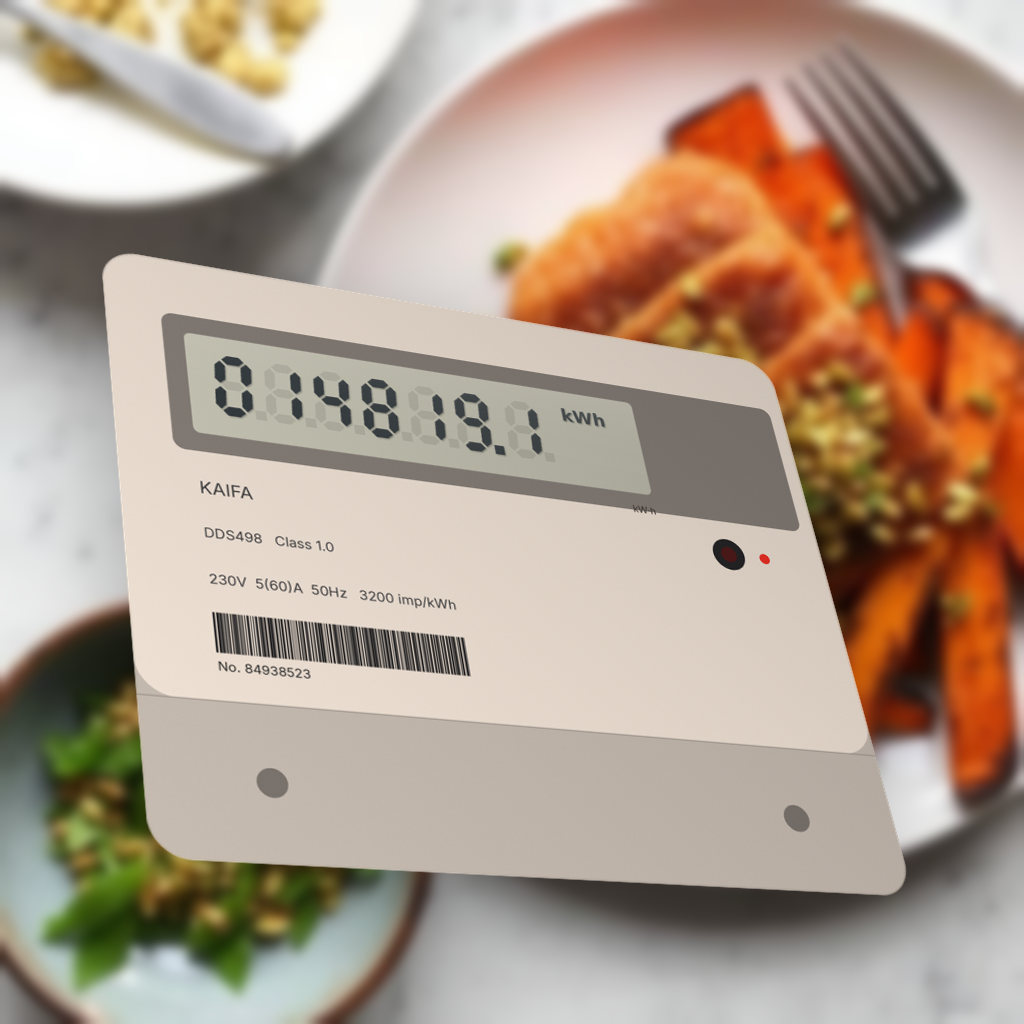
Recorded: {"value": 14819.1, "unit": "kWh"}
